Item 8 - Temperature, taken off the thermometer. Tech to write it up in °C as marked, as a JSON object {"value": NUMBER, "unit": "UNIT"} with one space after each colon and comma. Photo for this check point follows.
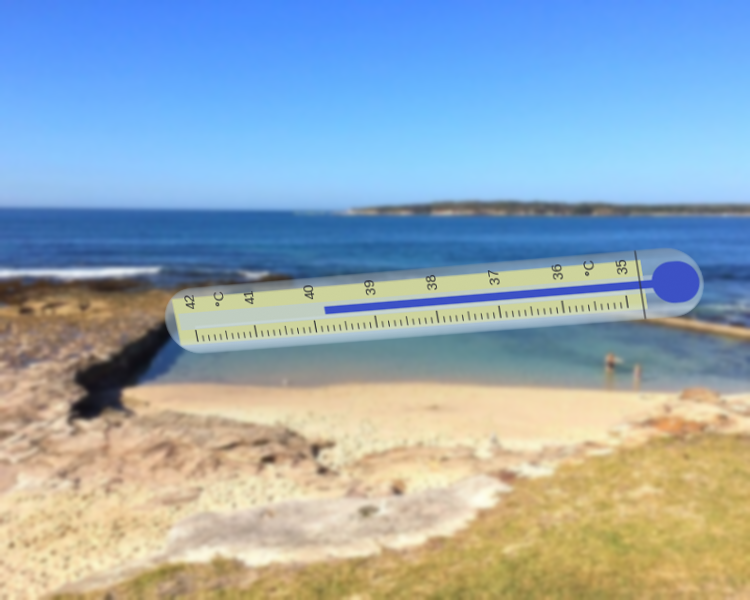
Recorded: {"value": 39.8, "unit": "°C"}
